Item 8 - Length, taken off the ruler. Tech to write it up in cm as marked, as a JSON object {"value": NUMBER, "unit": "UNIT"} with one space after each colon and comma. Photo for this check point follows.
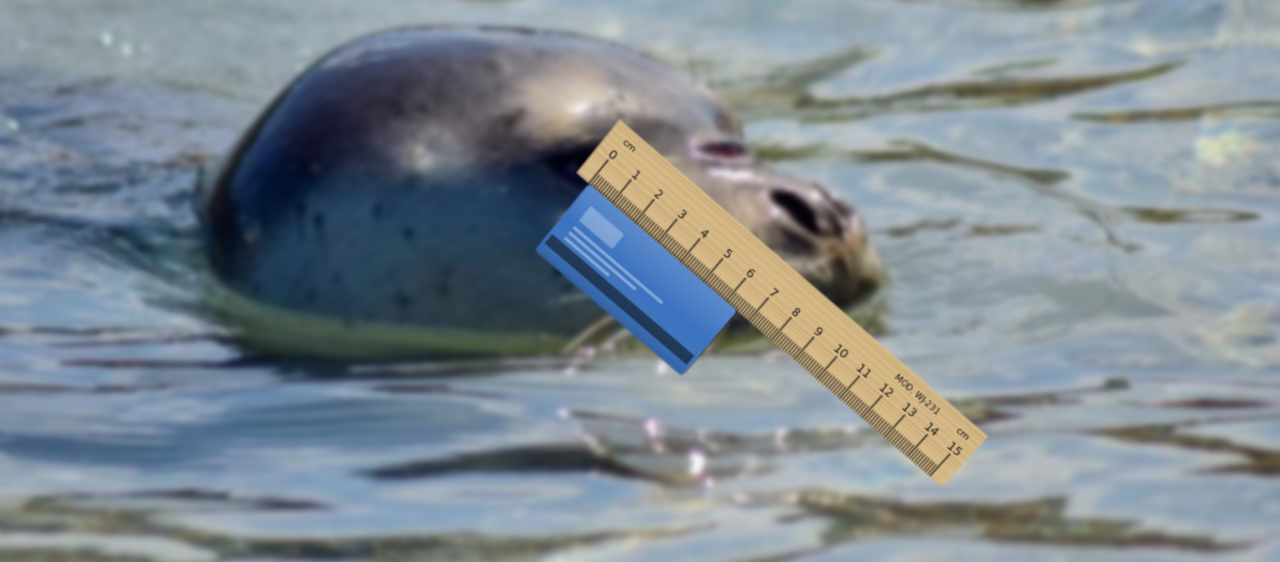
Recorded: {"value": 6.5, "unit": "cm"}
